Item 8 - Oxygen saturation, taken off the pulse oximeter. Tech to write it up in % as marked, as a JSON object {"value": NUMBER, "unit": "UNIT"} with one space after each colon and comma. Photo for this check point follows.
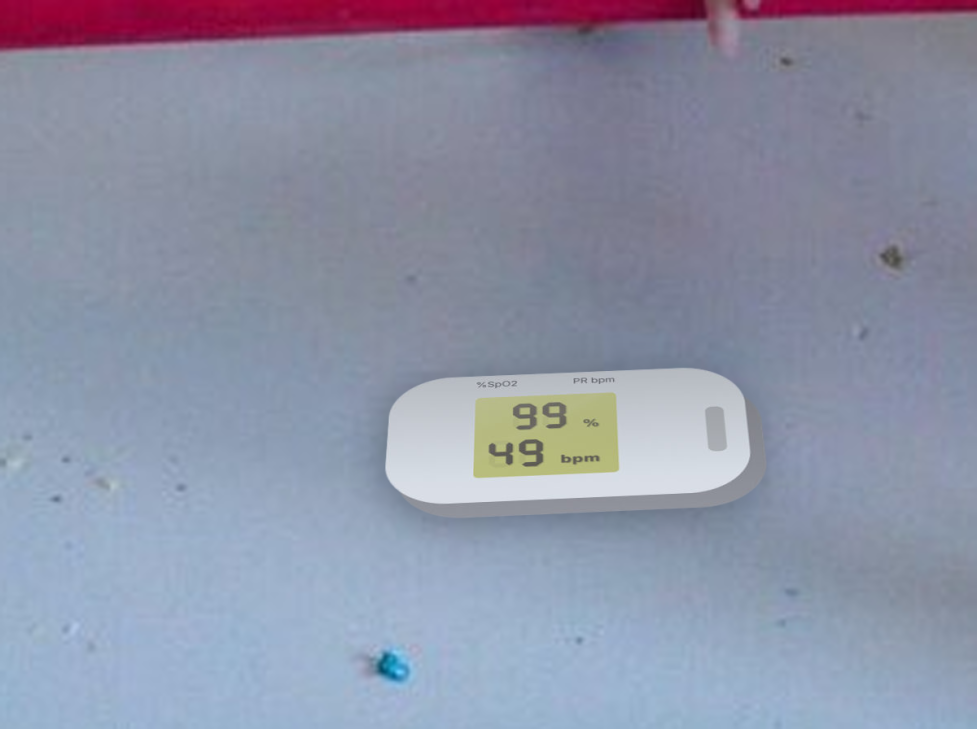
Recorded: {"value": 99, "unit": "%"}
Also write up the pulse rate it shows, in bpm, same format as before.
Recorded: {"value": 49, "unit": "bpm"}
